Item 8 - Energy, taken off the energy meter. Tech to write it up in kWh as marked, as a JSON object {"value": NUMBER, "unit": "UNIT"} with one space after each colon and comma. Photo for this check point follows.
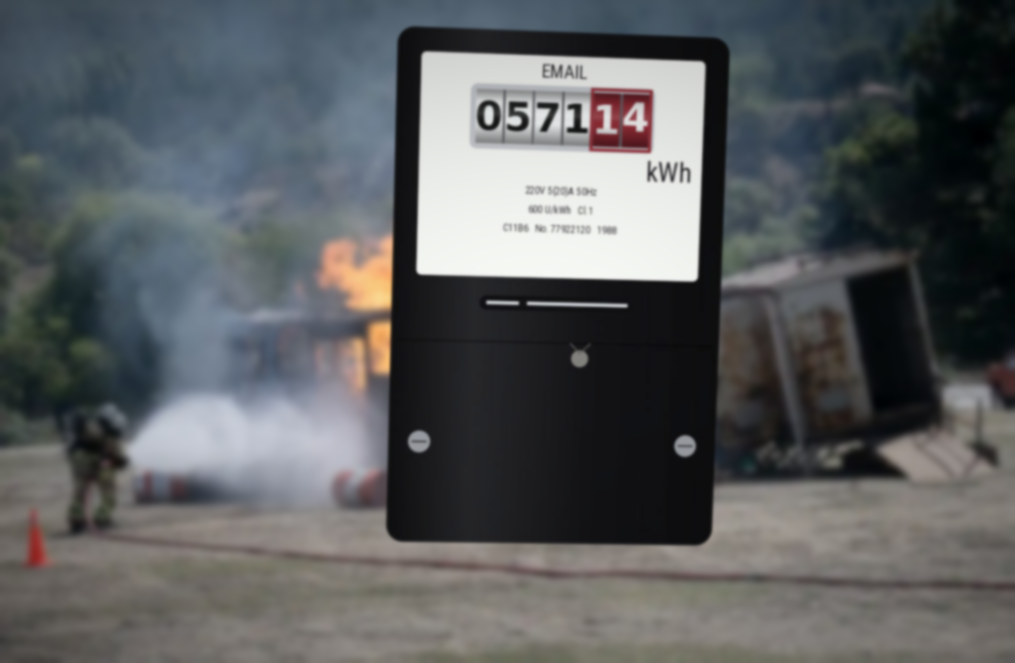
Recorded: {"value": 571.14, "unit": "kWh"}
